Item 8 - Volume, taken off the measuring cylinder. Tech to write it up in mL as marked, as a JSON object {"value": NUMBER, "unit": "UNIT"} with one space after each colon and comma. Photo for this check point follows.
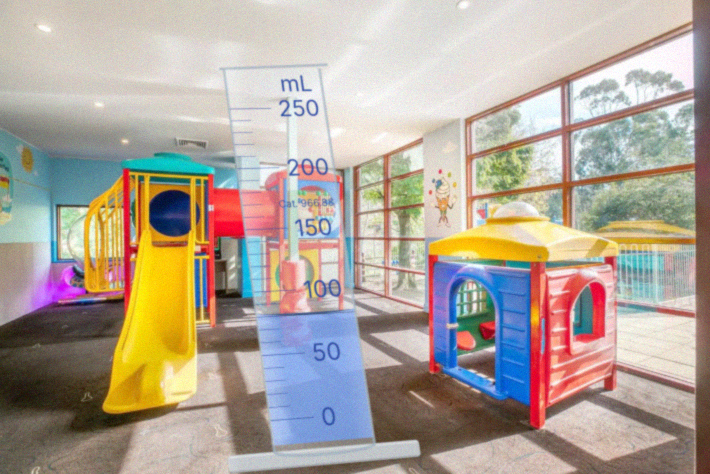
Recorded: {"value": 80, "unit": "mL"}
